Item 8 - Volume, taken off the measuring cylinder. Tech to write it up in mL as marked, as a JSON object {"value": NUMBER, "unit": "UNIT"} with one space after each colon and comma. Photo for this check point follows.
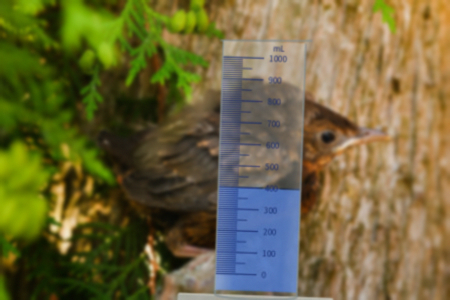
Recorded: {"value": 400, "unit": "mL"}
